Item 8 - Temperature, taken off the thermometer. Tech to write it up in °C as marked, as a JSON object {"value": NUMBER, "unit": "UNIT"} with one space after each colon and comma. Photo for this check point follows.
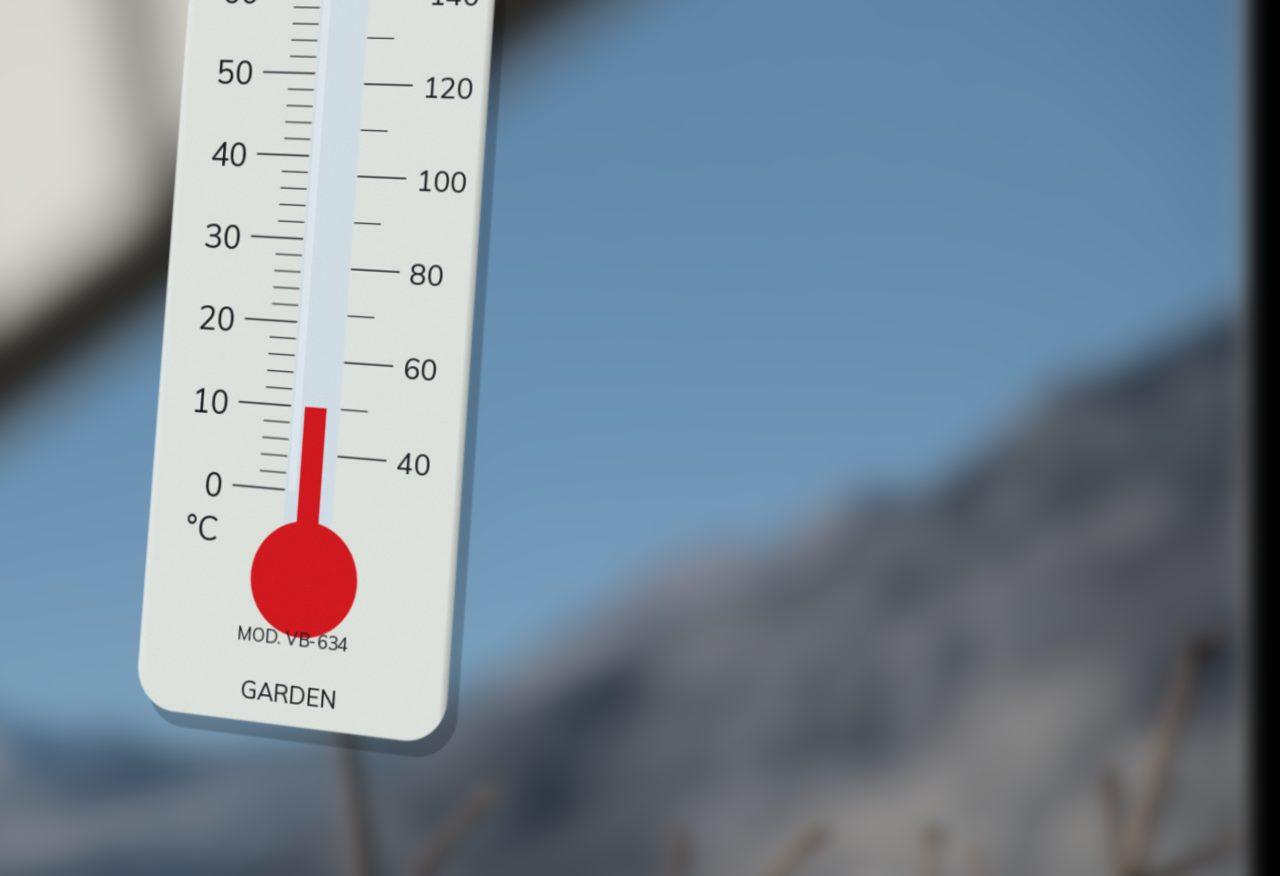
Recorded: {"value": 10, "unit": "°C"}
